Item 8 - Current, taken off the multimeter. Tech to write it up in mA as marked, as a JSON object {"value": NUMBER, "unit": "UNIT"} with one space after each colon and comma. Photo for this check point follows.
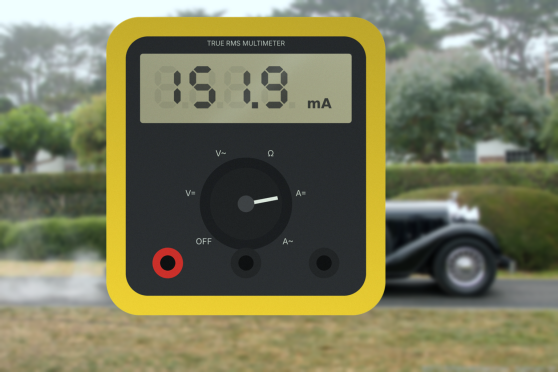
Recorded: {"value": 151.9, "unit": "mA"}
